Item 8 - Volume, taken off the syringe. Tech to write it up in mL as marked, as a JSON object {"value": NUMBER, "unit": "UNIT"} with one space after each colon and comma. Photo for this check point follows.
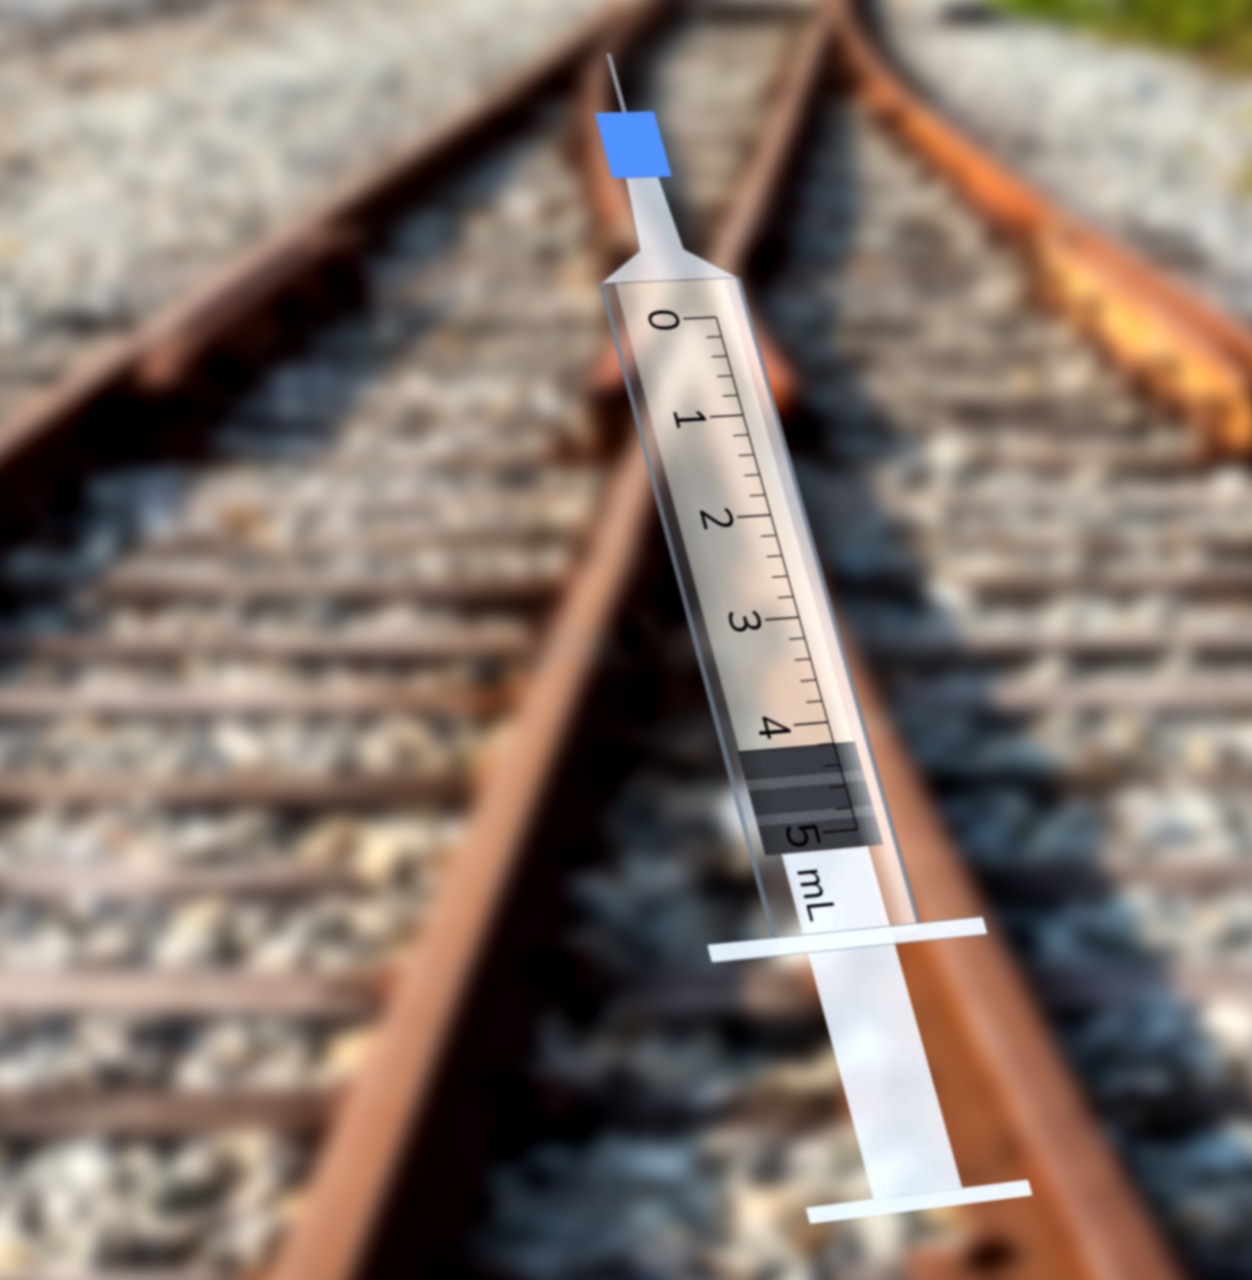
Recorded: {"value": 4.2, "unit": "mL"}
